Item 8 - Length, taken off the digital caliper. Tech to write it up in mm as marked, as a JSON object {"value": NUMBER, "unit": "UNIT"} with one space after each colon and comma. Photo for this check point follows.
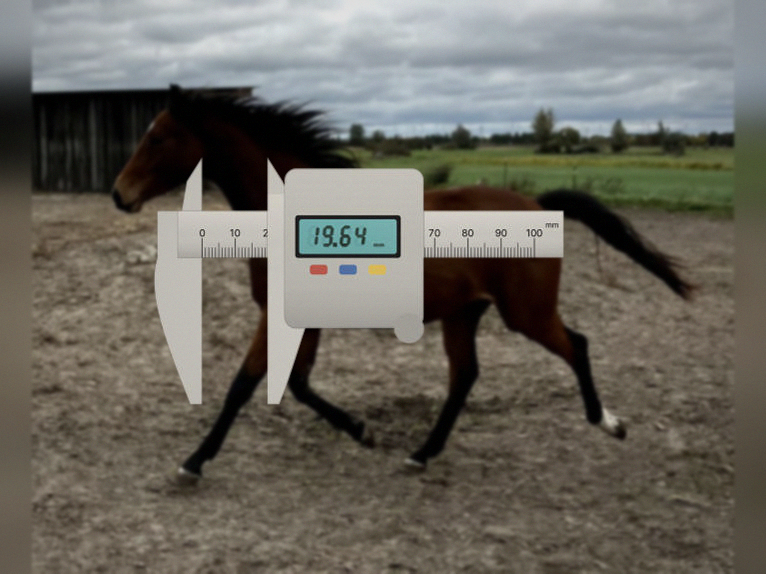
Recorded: {"value": 19.64, "unit": "mm"}
